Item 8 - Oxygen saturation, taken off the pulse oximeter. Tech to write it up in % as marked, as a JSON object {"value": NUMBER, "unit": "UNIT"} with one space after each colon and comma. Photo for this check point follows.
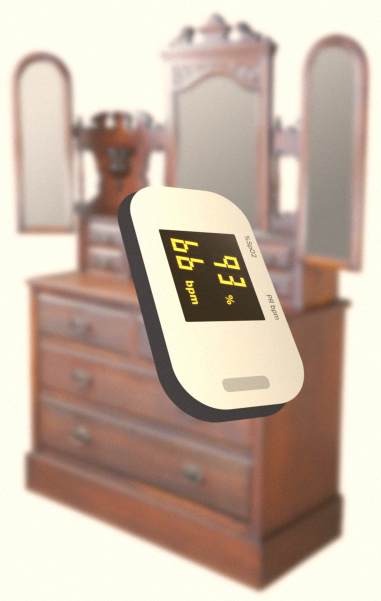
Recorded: {"value": 93, "unit": "%"}
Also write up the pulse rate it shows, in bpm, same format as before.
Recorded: {"value": 66, "unit": "bpm"}
